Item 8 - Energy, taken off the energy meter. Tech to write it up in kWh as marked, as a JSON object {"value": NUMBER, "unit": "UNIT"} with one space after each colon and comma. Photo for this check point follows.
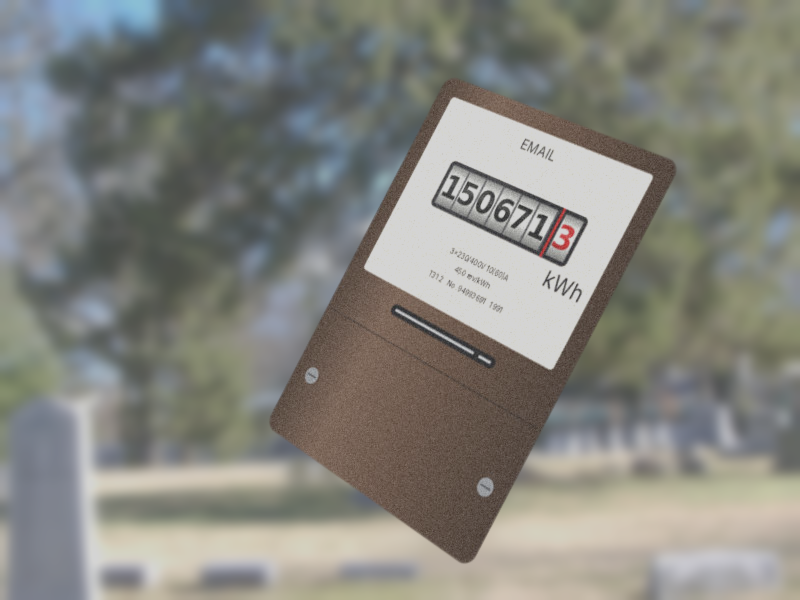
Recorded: {"value": 150671.3, "unit": "kWh"}
